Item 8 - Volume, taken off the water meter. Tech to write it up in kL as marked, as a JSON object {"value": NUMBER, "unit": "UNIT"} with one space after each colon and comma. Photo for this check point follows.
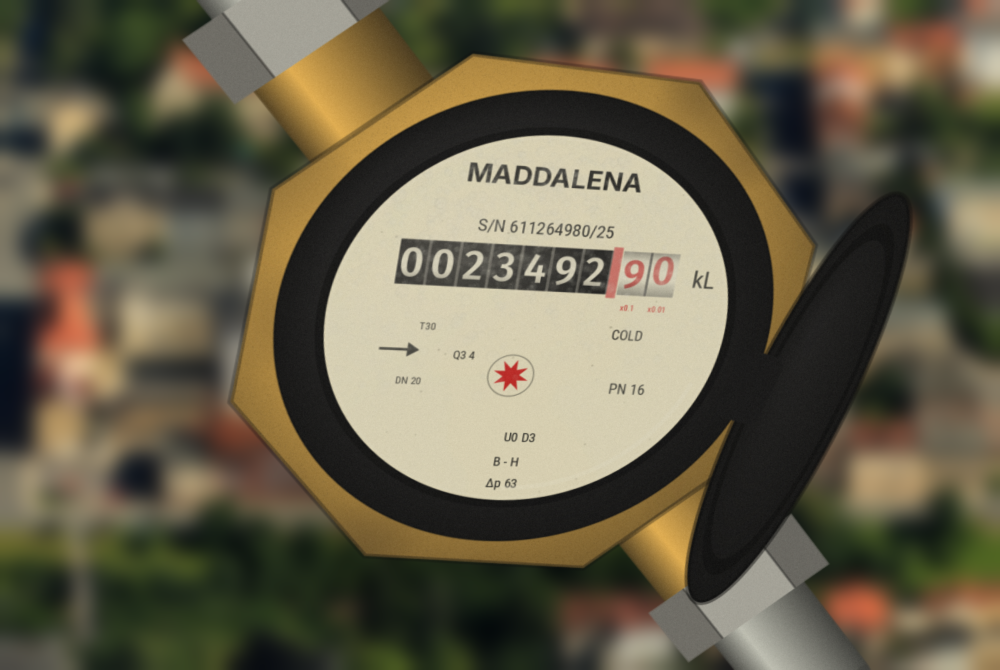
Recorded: {"value": 23492.90, "unit": "kL"}
